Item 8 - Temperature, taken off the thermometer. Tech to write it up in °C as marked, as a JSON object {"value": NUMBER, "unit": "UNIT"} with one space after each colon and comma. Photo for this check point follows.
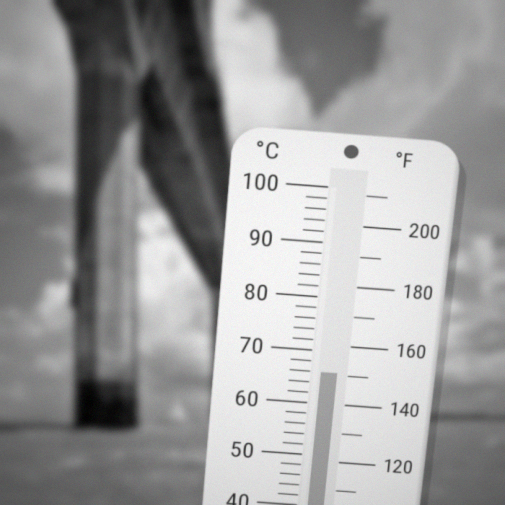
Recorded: {"value": 66, "unit": "°C"}
